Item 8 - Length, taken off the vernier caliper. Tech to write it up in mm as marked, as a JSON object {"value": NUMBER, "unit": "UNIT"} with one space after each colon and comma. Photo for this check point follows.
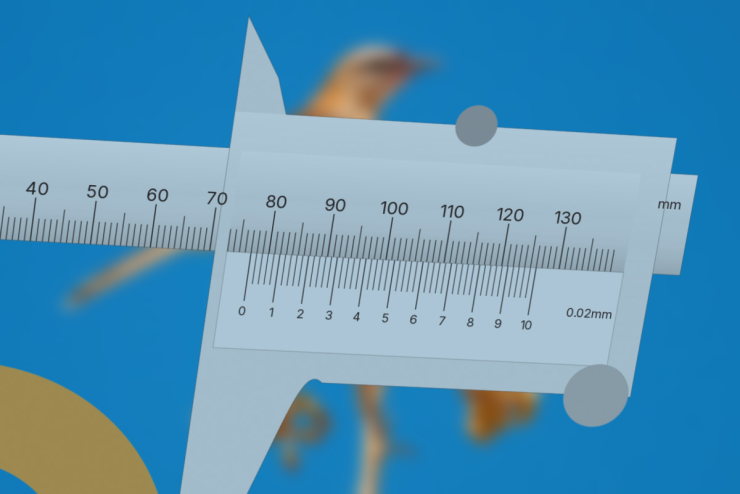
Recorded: {"value": 77.0, "unit": "mm"}
